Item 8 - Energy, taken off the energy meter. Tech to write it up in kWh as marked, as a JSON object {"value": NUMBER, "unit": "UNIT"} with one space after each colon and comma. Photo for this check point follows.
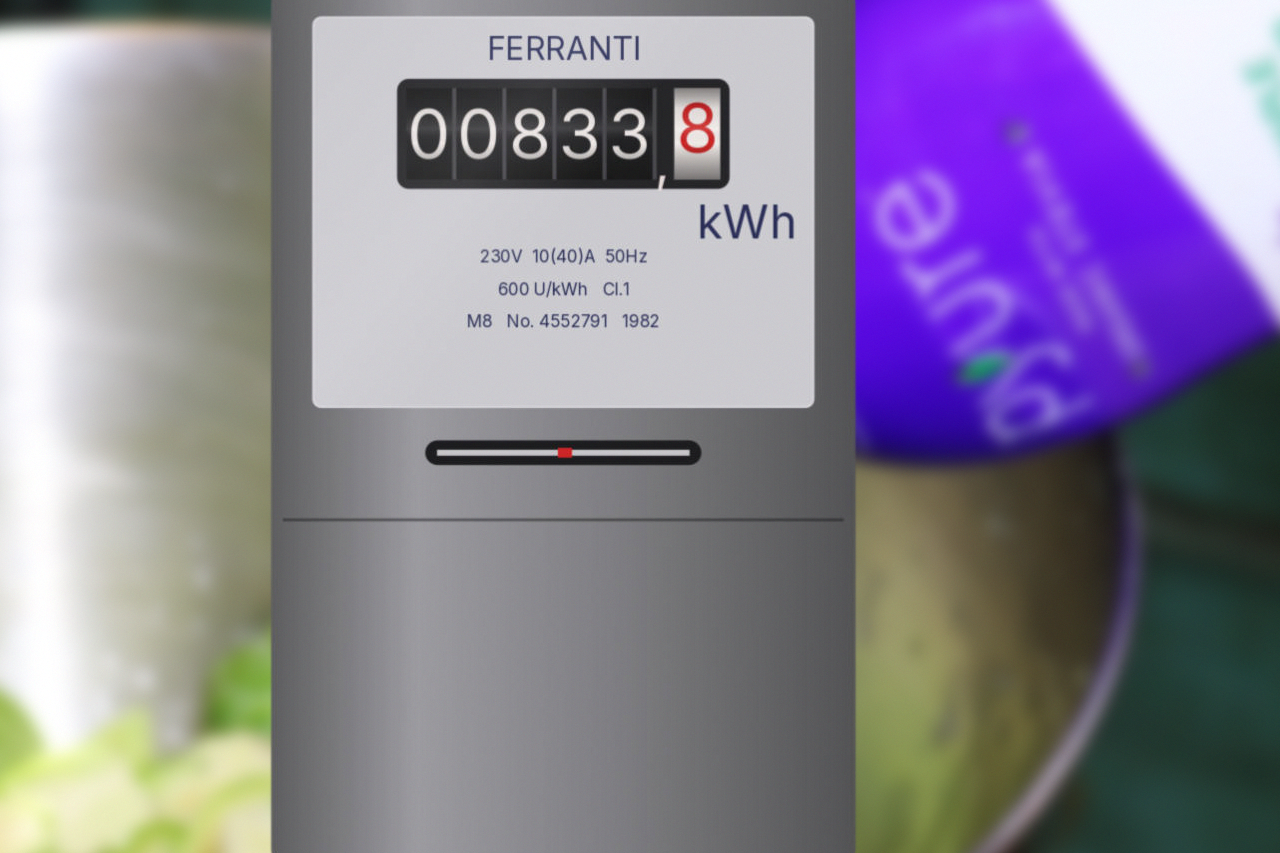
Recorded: {"value": 833.8, "unit": "kWh"}
